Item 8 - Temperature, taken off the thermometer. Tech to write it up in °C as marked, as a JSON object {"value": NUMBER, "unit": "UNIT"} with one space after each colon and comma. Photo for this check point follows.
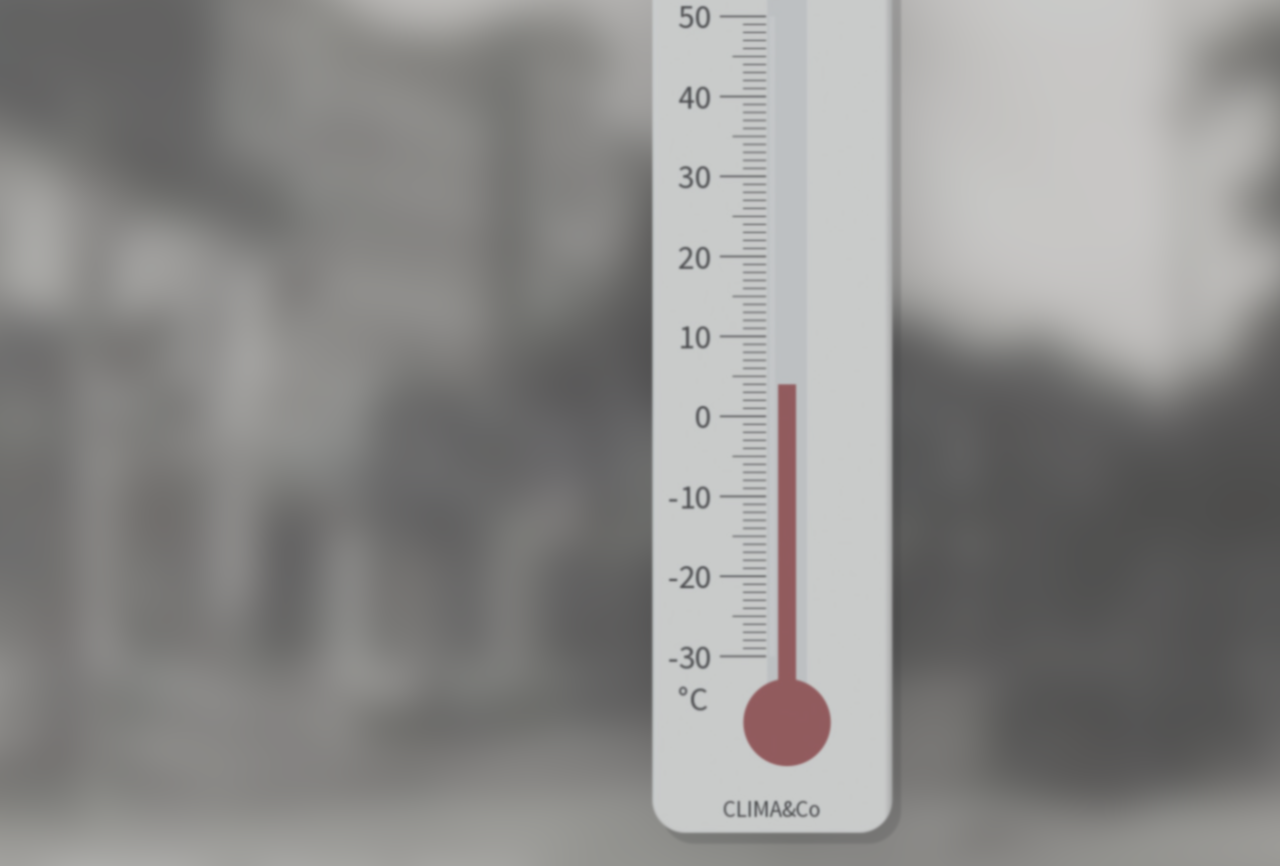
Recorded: {"value": 4, "unit": "°C"}
